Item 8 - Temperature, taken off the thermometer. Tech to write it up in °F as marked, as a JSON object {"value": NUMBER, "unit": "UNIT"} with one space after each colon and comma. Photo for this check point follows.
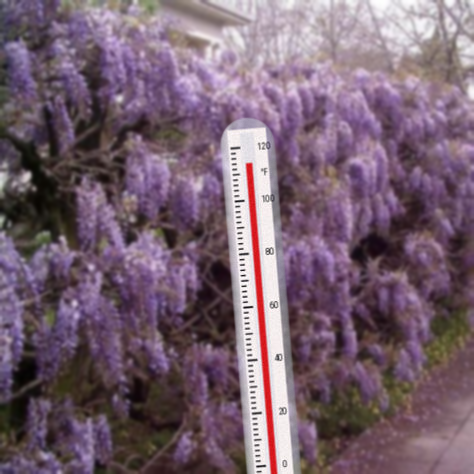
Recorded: {"value": 114, "unit": "°F"}
